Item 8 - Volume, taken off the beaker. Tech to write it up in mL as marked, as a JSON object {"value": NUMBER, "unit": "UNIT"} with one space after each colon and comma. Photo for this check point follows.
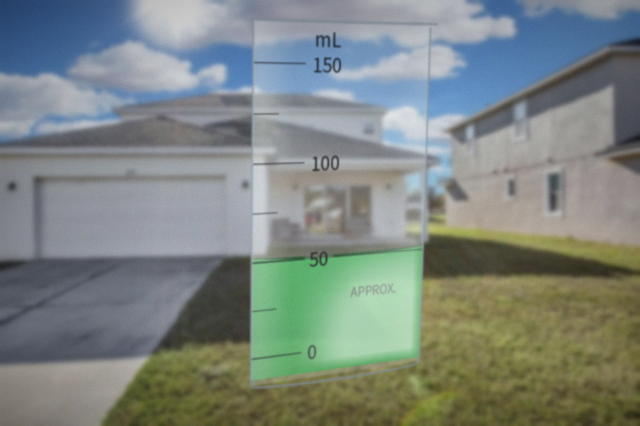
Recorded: {"value": 50, "unit": "mL"}
